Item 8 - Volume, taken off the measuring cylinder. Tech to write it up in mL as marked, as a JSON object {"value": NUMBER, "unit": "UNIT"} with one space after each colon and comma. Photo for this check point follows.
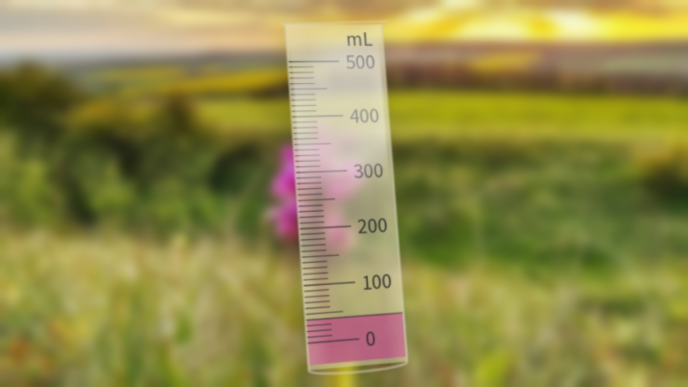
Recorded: {"value": 40, "unit": "mL"}
